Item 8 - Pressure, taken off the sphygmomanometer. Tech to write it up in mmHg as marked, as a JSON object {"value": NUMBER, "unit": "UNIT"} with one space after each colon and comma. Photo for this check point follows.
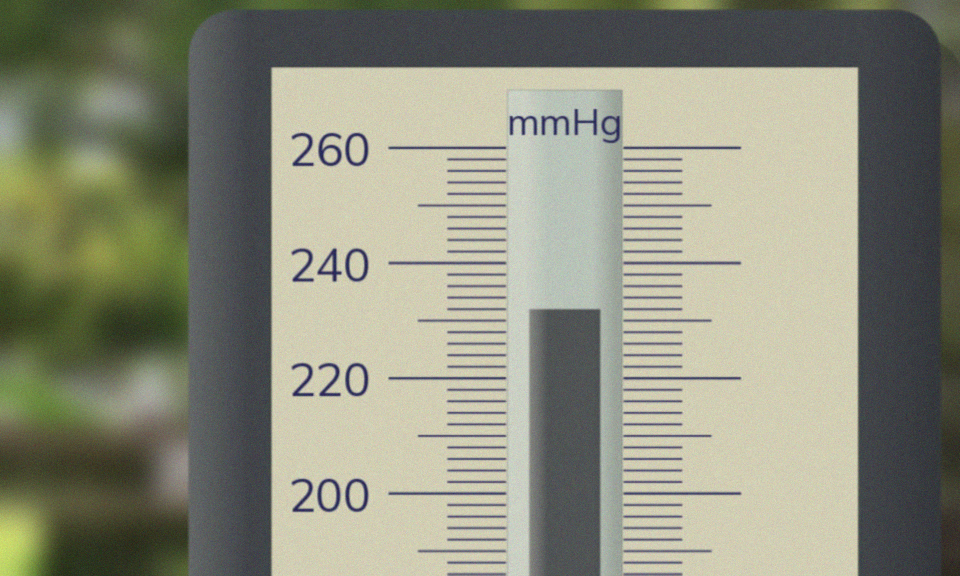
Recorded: {"value": 232, "unit": "mmHg"}
